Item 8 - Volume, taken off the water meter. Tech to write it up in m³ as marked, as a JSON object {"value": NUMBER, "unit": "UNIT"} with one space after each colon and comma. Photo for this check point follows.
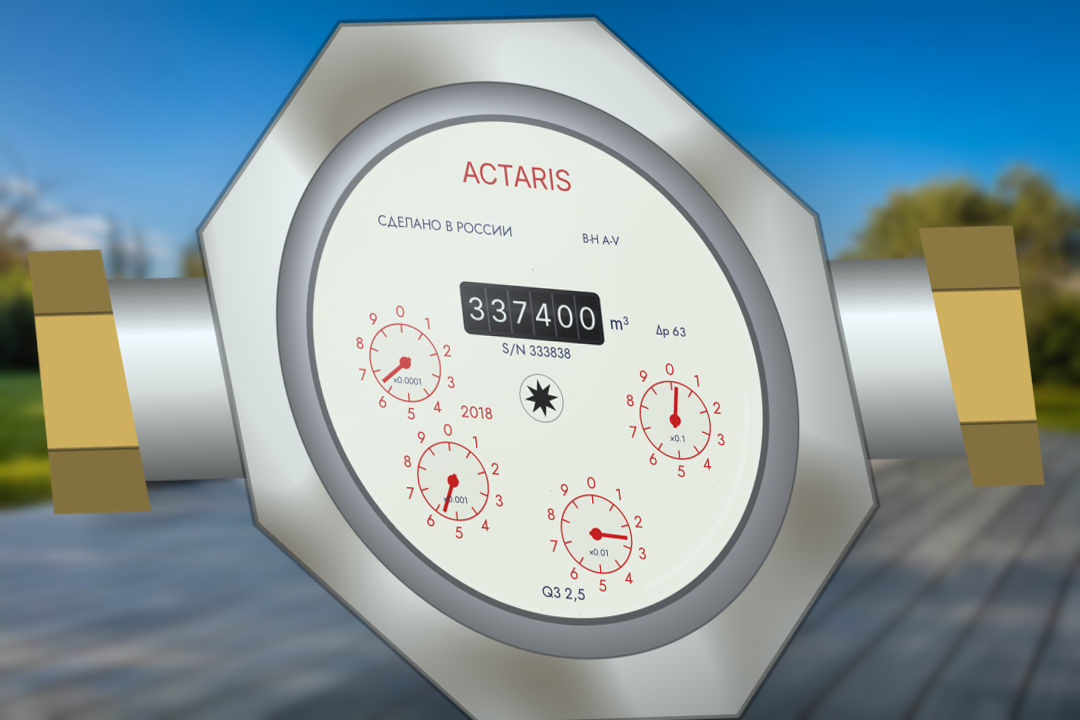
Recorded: {"value": 337400.0256, "unit": "m³"}
